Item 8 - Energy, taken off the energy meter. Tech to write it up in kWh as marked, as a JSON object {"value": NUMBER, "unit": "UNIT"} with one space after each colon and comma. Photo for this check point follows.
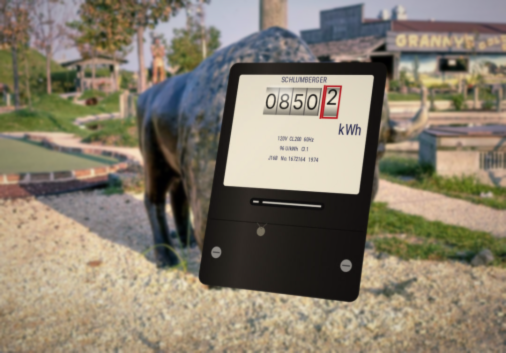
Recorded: {"value": 850.2, "unit": "kWh"}
